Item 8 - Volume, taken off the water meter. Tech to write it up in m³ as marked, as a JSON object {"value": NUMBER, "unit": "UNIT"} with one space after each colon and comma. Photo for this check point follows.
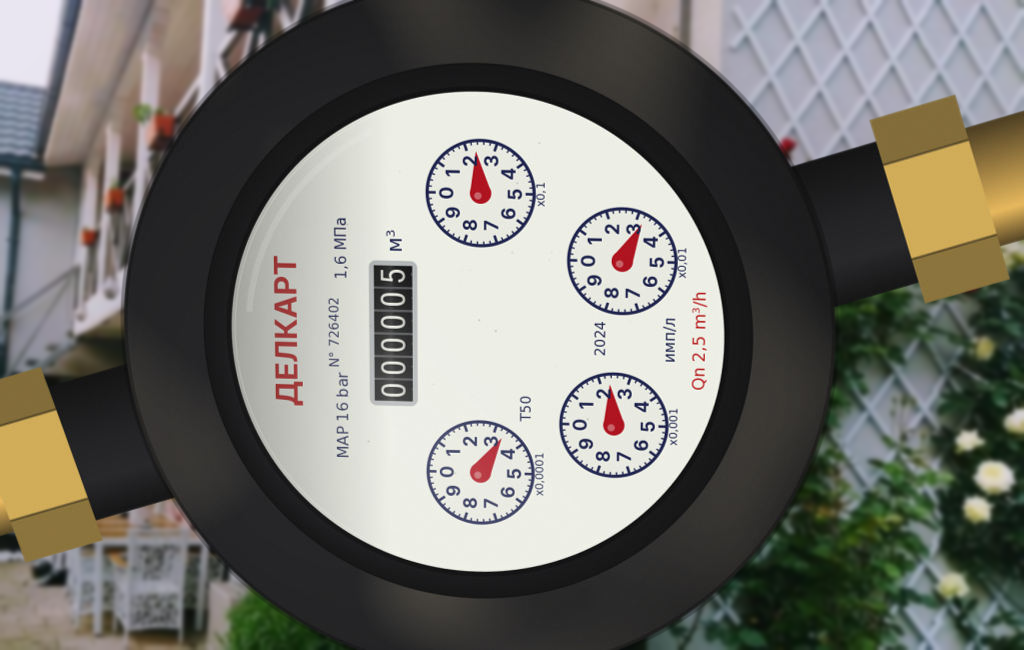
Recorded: {"value": 5.2323, "unit": "m³"}
